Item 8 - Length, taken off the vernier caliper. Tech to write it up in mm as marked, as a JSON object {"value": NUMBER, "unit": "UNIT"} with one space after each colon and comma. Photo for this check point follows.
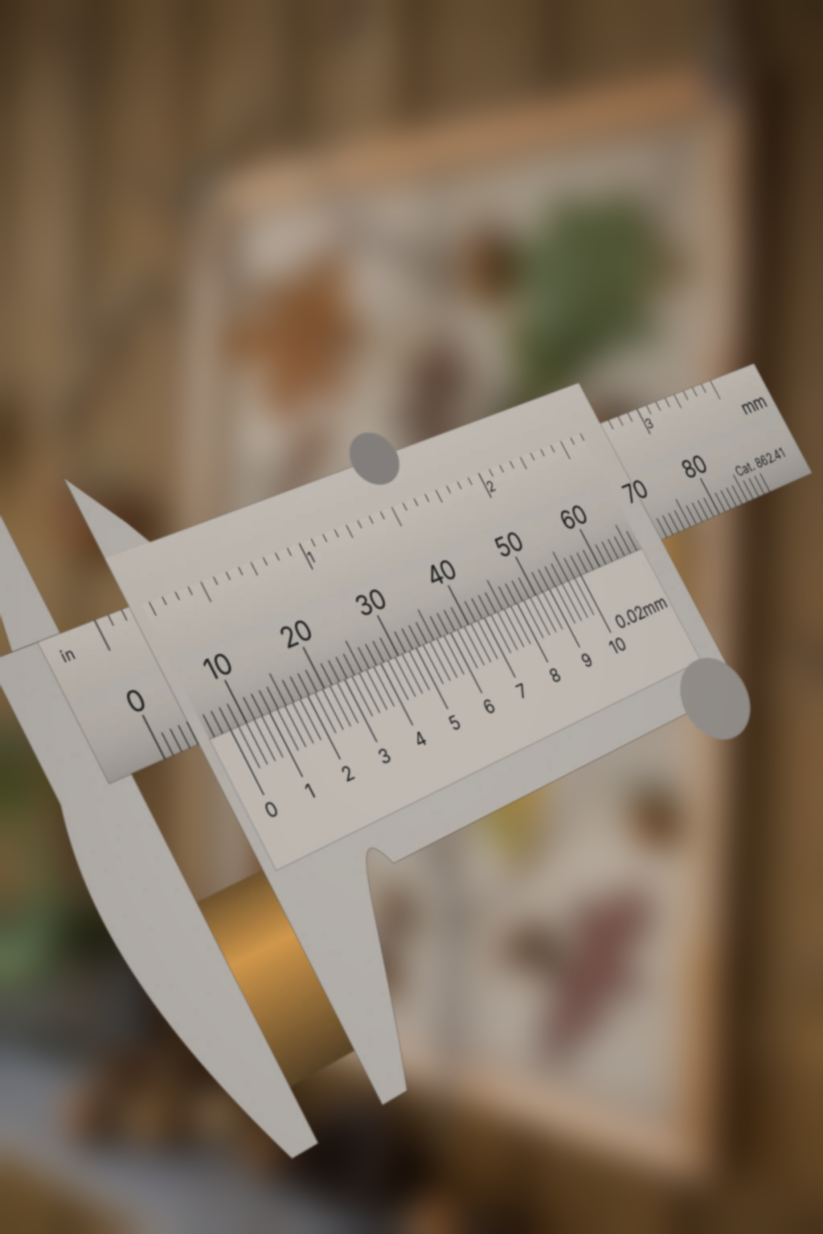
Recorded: {"value": 8.0, "unit": "mm"}
